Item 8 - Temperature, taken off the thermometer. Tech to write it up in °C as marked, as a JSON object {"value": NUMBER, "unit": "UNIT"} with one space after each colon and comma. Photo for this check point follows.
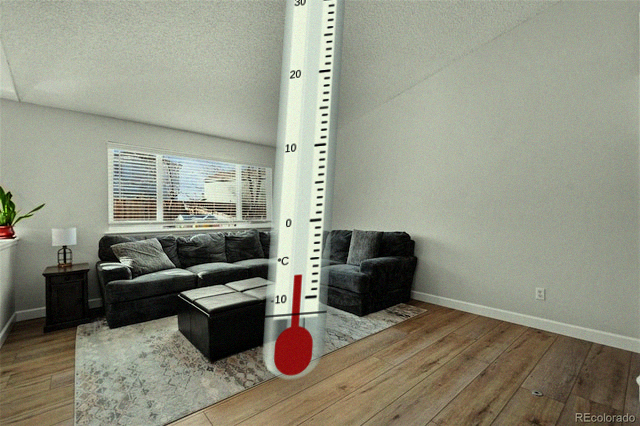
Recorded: {"value": -7, "unit": "°C"}
